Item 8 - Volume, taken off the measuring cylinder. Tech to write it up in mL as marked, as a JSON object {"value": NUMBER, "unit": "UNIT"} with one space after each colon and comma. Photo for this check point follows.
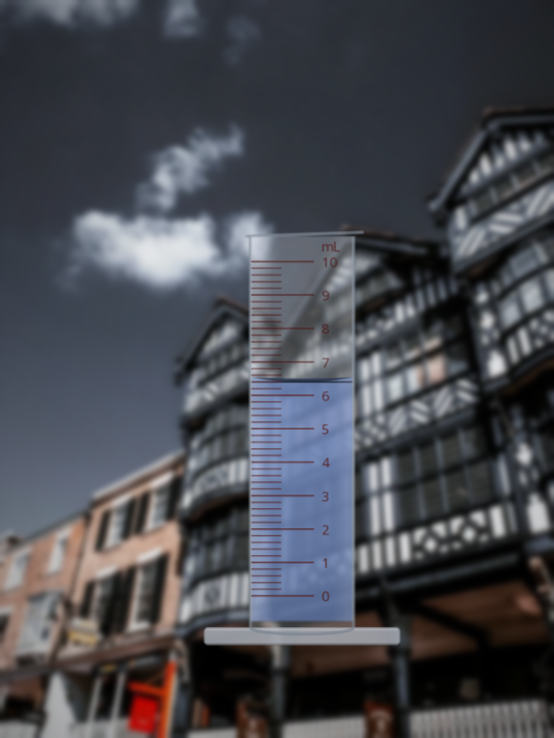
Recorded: {"value": 6.4, "unit": "mL"}
